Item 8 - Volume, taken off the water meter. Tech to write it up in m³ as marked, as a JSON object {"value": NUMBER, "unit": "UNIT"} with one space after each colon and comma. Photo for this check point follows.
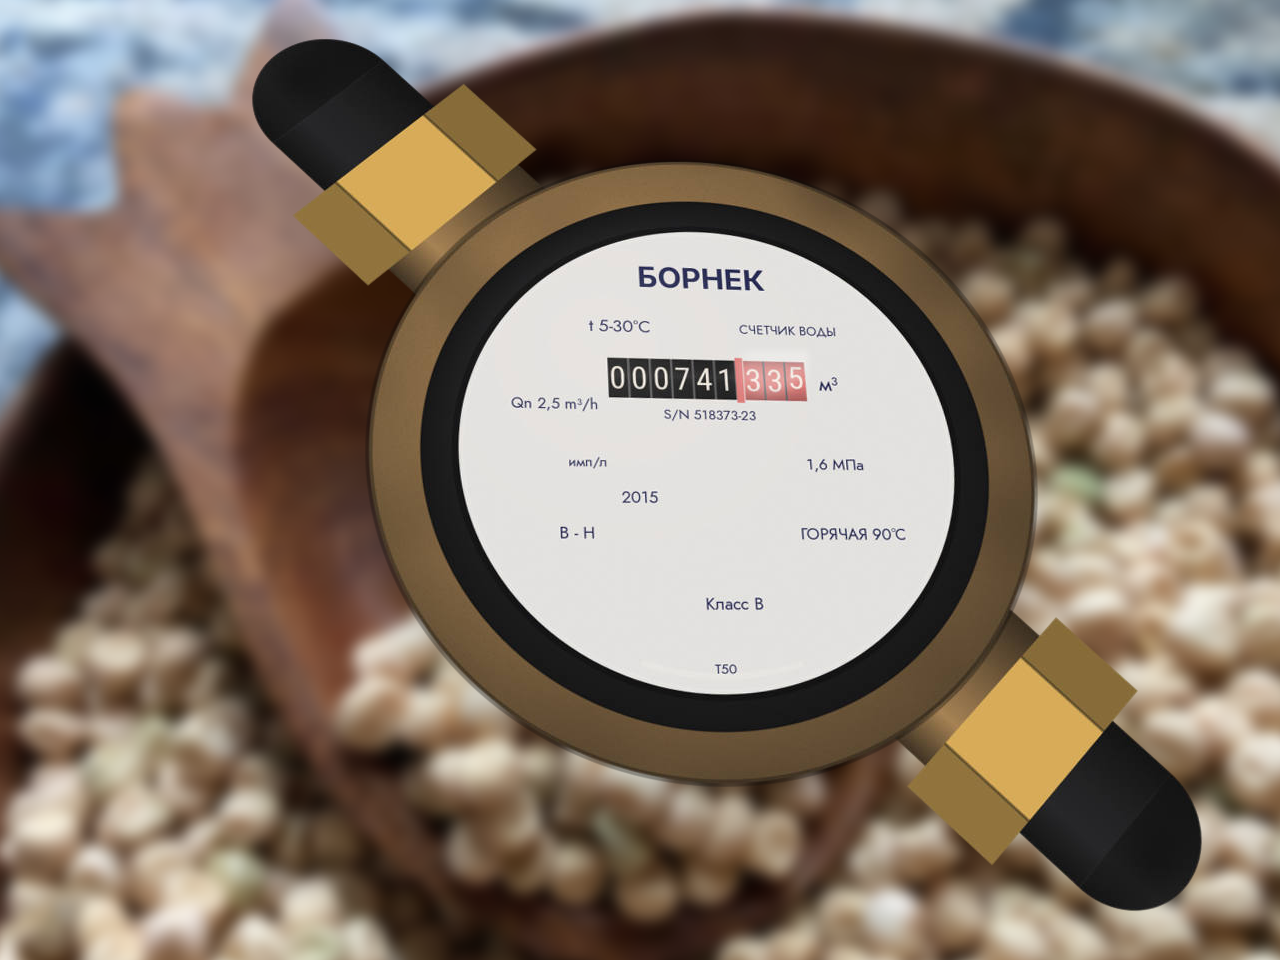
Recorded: {"value": 741.335, "unit": "m³"}
